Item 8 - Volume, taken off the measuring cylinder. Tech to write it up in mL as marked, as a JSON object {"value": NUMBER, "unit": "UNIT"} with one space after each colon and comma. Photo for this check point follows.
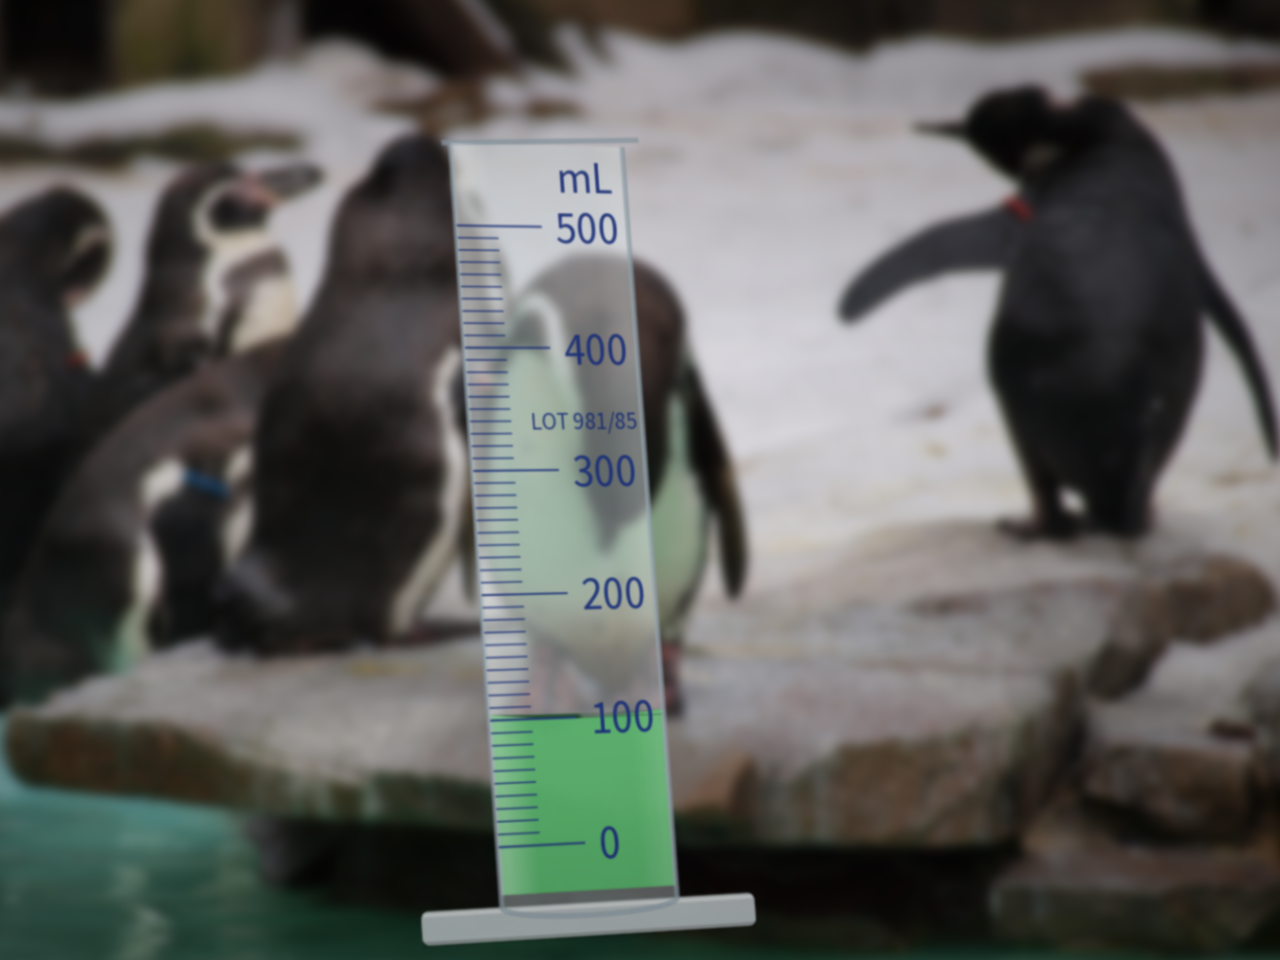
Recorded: {"value": 100, "unit": "mL"}
